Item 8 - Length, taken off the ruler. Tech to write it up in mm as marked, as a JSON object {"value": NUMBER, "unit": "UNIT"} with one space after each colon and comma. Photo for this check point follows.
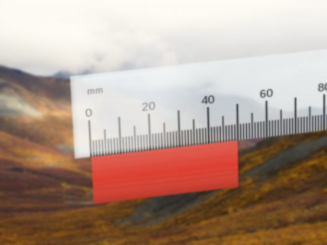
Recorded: {"value": 50, "unit": "mm"}
